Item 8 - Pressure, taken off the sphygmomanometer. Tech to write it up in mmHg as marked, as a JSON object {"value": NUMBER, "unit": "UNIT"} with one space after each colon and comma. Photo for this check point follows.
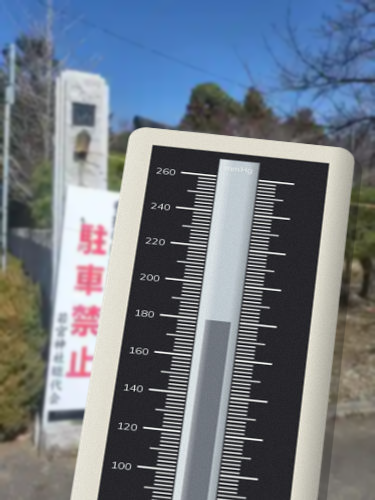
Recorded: {"value": 180, "unit": "mmHg"}
